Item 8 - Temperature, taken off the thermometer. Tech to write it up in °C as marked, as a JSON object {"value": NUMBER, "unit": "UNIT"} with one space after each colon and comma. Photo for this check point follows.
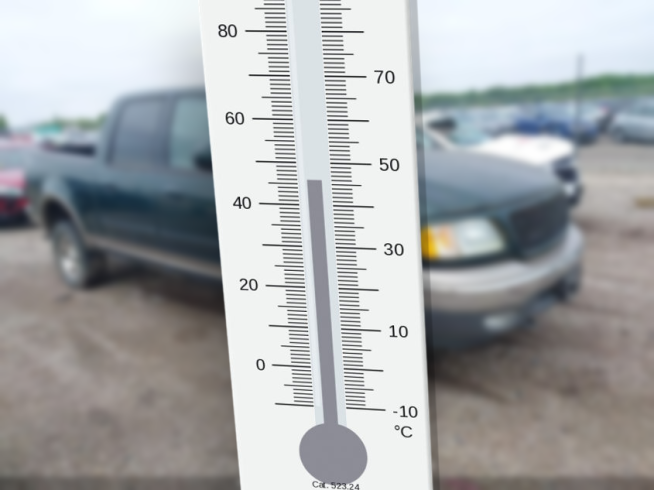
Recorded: {"value": 46, "unit": "°C"}
